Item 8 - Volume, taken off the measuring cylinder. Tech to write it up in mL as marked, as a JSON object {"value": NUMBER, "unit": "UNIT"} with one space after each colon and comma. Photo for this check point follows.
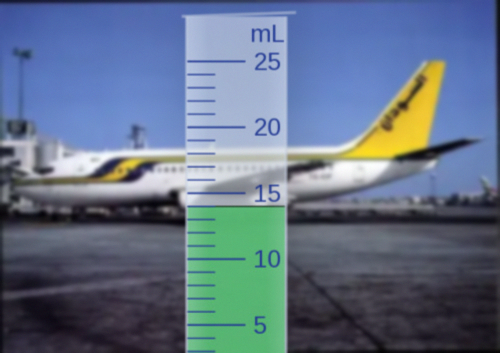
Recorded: {"value": 14, "unit": "mL"}
